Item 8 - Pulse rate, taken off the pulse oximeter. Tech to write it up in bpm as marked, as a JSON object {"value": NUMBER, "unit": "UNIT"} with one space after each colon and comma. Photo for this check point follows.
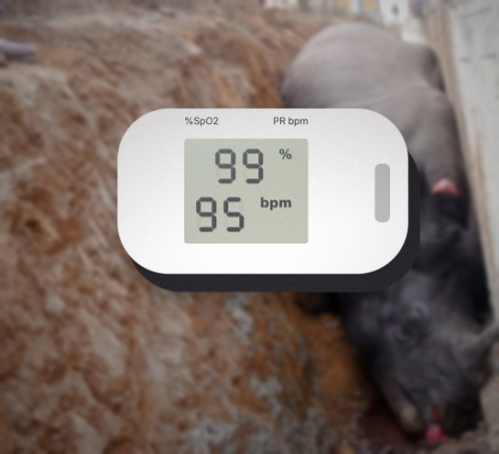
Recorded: {"value": 95, "unit": "bpm"}
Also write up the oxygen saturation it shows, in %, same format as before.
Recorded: {"value": 99, "unit": "%"}
